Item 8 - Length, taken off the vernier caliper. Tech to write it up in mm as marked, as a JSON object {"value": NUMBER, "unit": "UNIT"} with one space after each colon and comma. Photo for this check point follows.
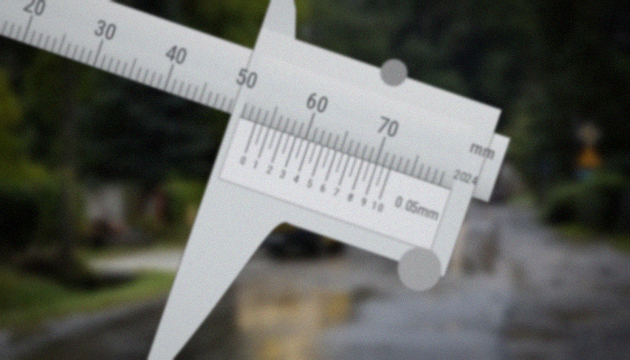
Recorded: {"value": 53.0, "unit": "mm"}
